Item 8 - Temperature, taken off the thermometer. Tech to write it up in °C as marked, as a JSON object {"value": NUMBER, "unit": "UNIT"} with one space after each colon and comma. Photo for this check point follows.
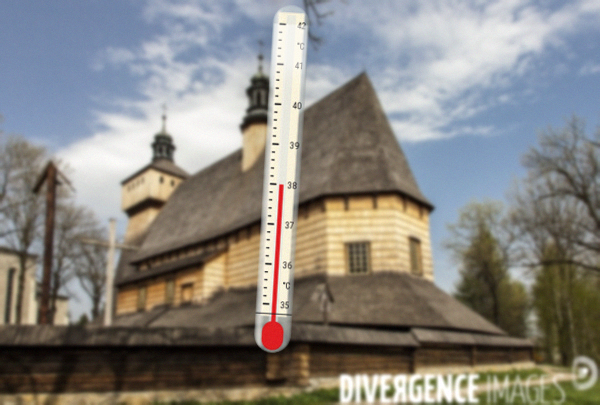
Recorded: {"value": 38, "unit": "°C"}
